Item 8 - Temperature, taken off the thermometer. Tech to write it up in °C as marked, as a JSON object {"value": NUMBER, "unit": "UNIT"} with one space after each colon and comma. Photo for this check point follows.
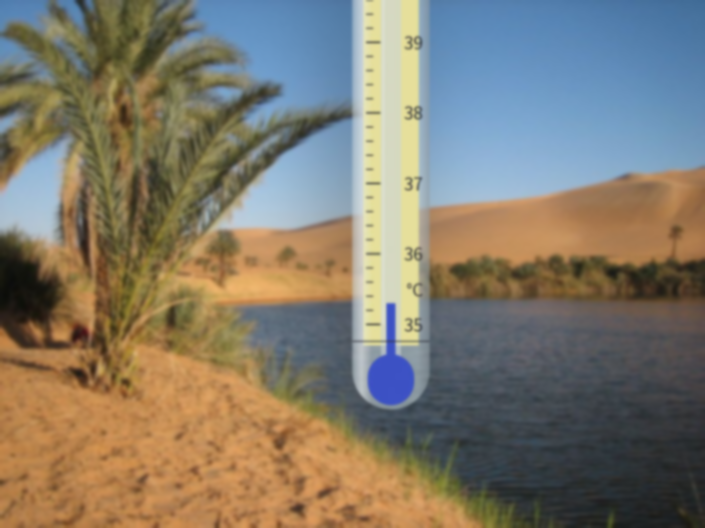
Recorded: {"value": 35.3, "unit": "°C"}
